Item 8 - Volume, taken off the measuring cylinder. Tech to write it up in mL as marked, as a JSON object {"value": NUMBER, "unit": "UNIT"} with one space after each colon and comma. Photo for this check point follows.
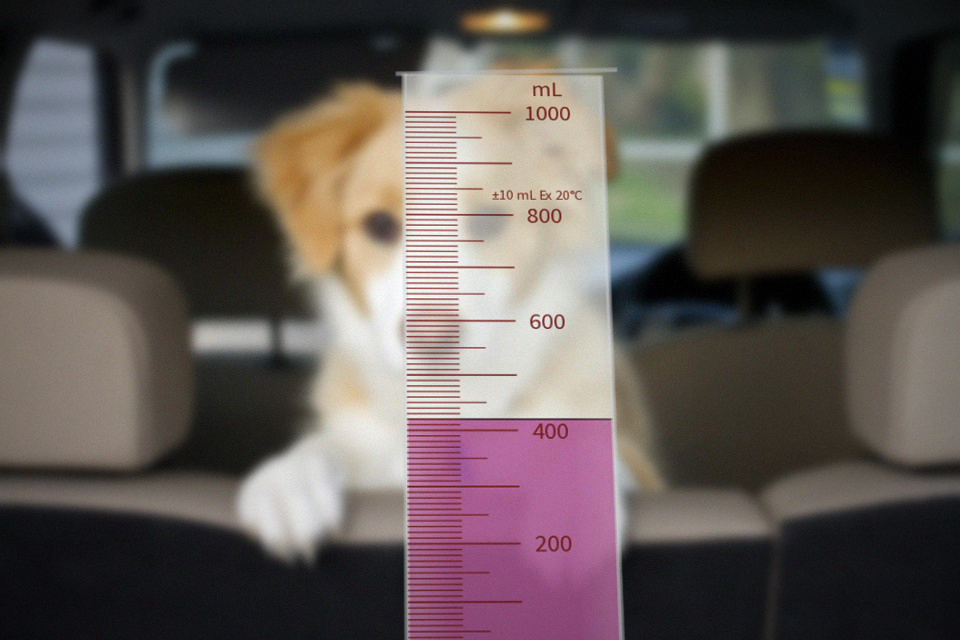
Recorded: {"value": 420, "unit": "mL"}
